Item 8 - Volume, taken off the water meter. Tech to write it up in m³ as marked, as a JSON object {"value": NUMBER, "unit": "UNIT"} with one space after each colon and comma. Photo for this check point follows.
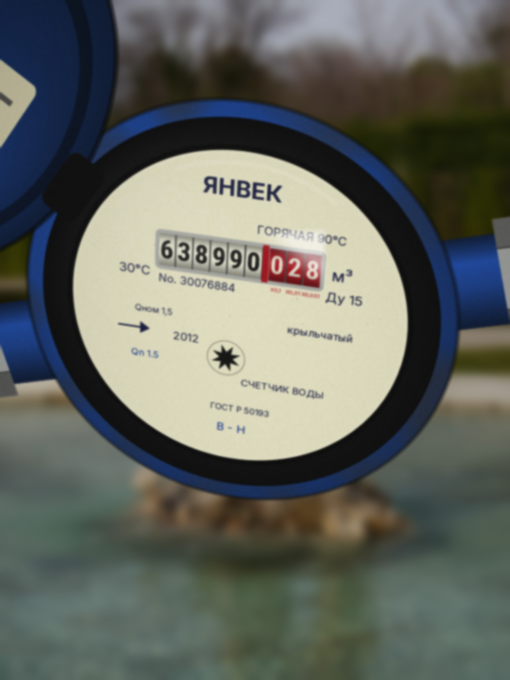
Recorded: {"value": 638990.028, "unit": "m³"}
